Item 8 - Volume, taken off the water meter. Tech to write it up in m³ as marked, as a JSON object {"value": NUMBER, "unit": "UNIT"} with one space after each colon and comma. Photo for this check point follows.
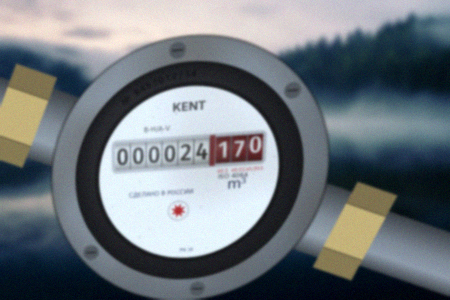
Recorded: {"value": 24.170, "unit": "m³"}
